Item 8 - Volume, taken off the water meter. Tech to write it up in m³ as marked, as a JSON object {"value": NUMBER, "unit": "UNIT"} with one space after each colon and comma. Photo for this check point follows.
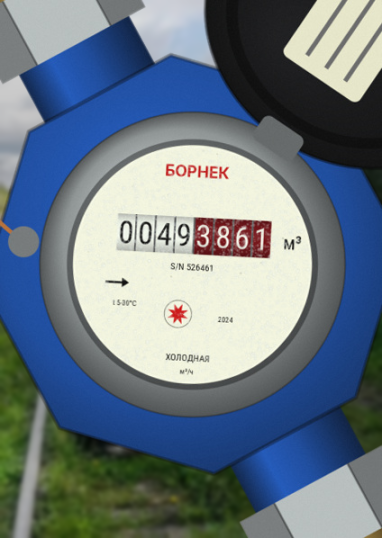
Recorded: {"value": 49.3861, "unit": "m³"}
